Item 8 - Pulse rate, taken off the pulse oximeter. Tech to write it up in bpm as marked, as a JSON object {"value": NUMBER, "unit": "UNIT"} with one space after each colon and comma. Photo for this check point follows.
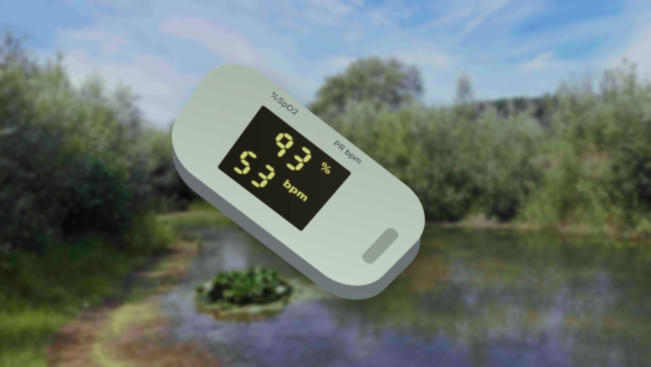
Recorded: {"value": 53, "unit": "bpm"}
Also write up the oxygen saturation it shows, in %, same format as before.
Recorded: {"value": 93, "unit": "%"}
